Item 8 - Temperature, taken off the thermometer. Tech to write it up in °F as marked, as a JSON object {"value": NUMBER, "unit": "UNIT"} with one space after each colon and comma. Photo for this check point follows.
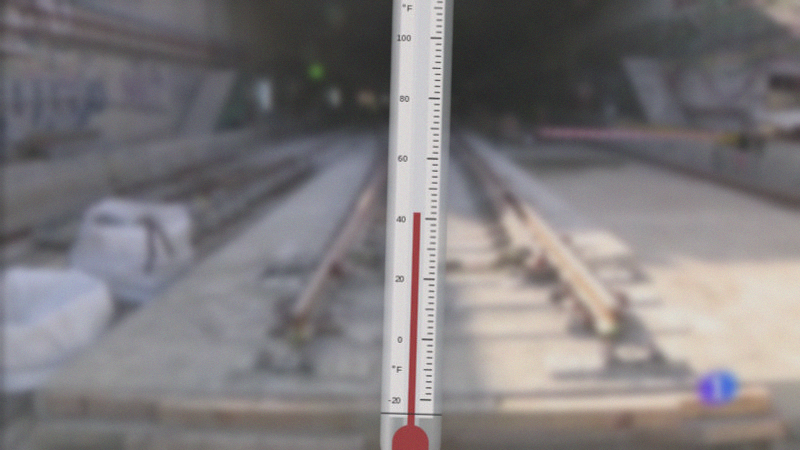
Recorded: {"value": 42, "unit": "°F"}
